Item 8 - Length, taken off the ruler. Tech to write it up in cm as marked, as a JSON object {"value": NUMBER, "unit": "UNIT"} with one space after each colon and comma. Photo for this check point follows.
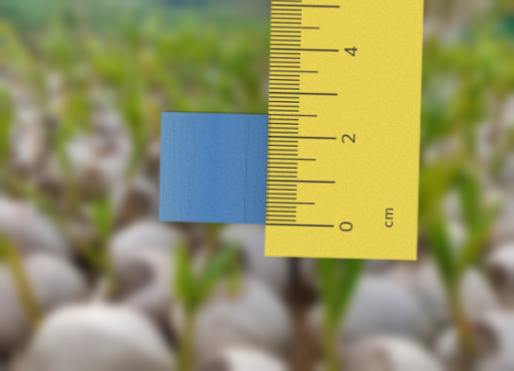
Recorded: {"value": 2.5, "unit": "cm"}
